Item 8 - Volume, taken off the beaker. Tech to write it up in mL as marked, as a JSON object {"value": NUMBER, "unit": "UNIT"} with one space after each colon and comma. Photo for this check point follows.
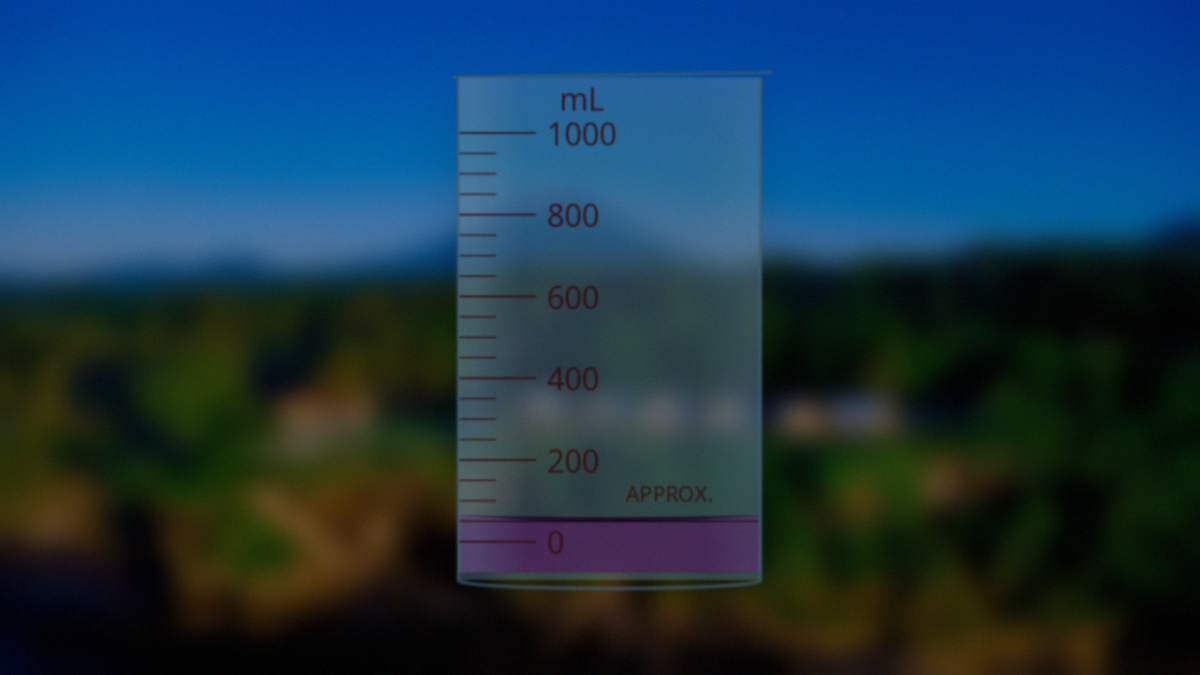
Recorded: {"value": 50, "unit": "mL"}
